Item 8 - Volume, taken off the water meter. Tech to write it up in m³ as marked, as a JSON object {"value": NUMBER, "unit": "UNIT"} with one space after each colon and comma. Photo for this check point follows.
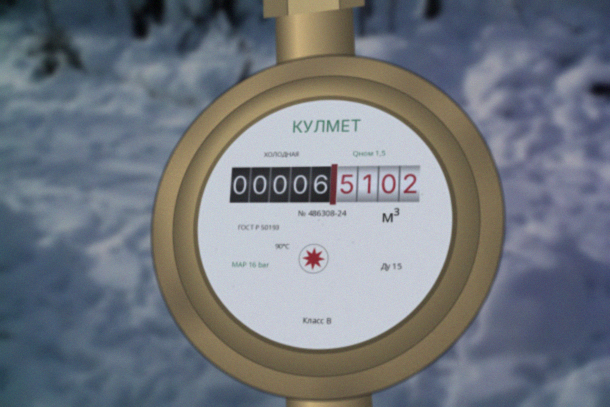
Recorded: {"value": 6.5102, "unit": "m³"}
